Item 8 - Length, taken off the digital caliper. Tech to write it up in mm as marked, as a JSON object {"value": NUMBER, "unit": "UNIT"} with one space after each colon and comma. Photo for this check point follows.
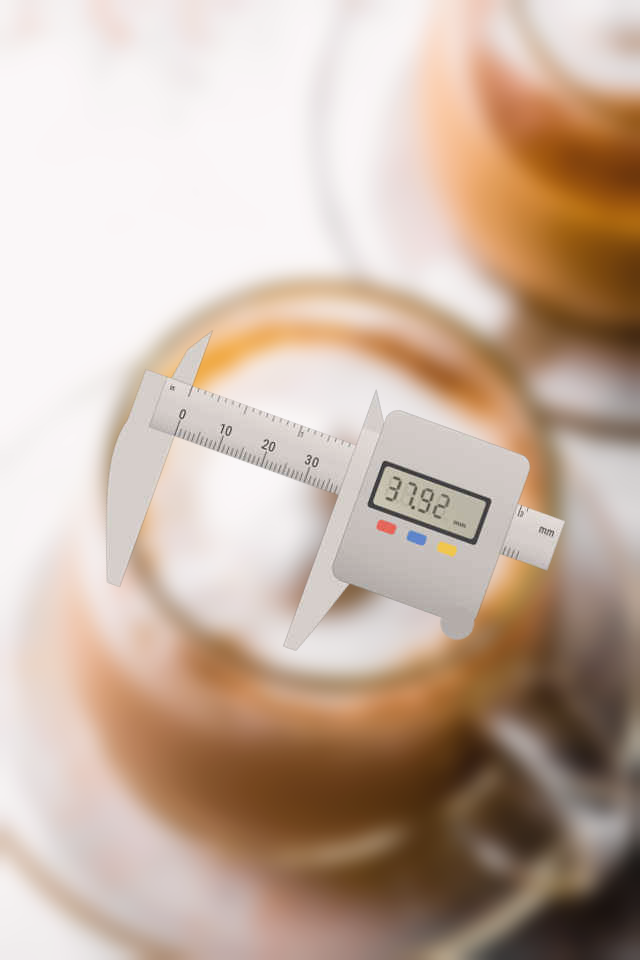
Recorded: {"value": 37.92, "unit": "mm"}
